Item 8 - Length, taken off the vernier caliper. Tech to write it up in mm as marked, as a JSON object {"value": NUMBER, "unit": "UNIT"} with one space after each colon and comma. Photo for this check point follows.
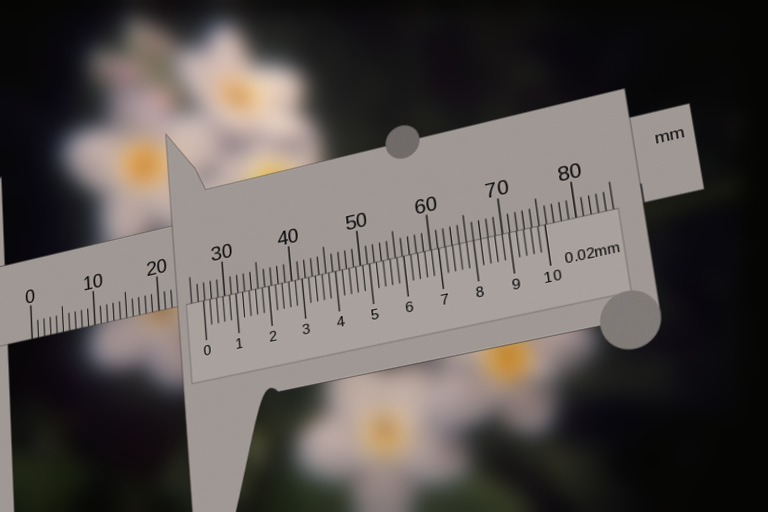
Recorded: {"value": 26.8, "unit": "mm"}
